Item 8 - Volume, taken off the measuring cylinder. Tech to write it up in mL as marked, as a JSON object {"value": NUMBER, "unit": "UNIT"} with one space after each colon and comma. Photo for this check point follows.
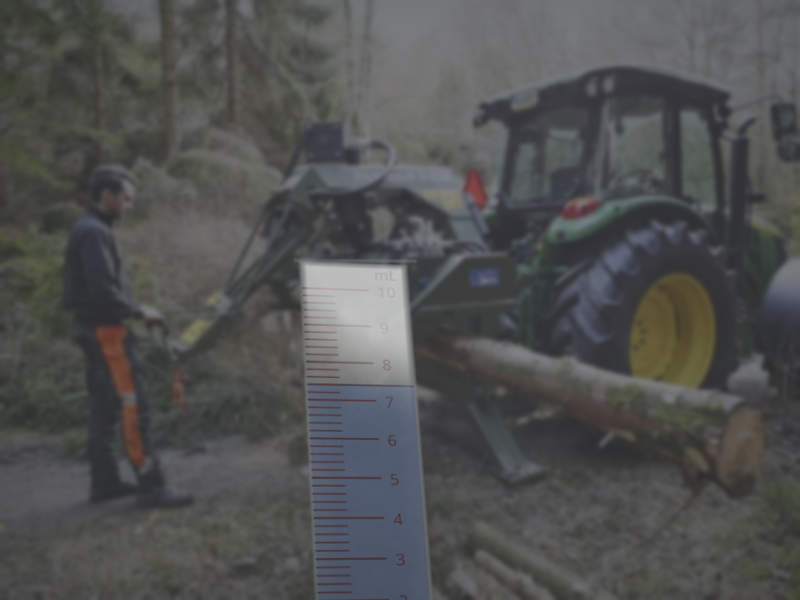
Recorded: {"value": 7.4, "unit": "mL"}
